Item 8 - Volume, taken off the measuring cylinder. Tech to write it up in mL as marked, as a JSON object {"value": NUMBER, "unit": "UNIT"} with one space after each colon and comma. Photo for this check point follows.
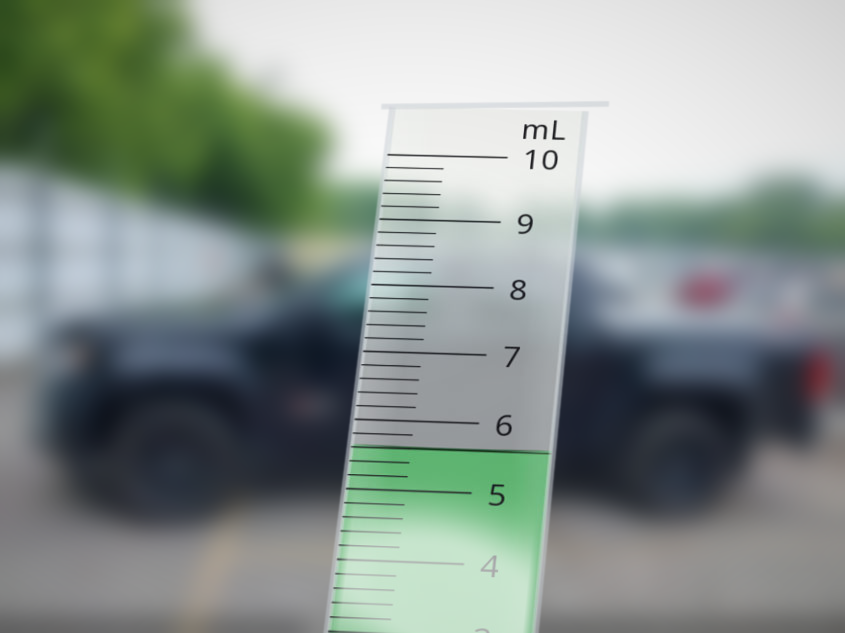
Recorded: {"value": 5.6, "unit": "mL"}
